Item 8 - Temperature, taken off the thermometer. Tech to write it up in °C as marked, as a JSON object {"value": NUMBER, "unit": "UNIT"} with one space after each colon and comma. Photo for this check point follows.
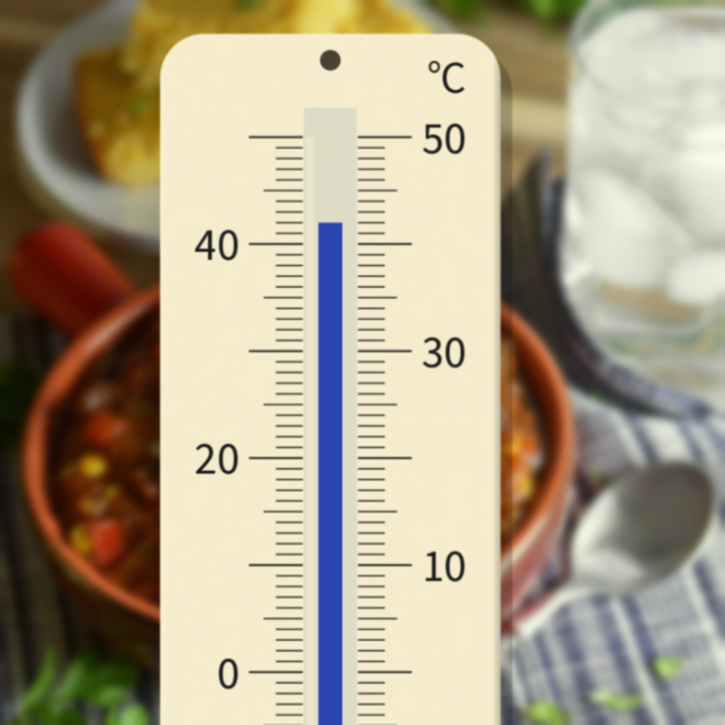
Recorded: {"value": 42, "unit": "°C"}
